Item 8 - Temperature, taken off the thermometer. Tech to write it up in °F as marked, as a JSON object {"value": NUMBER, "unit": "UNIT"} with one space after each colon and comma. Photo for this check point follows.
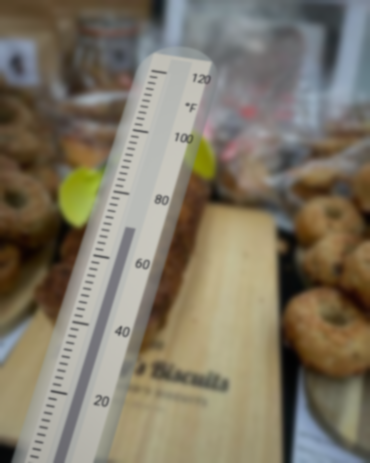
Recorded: {"value": 70, "unit": "°F"}
